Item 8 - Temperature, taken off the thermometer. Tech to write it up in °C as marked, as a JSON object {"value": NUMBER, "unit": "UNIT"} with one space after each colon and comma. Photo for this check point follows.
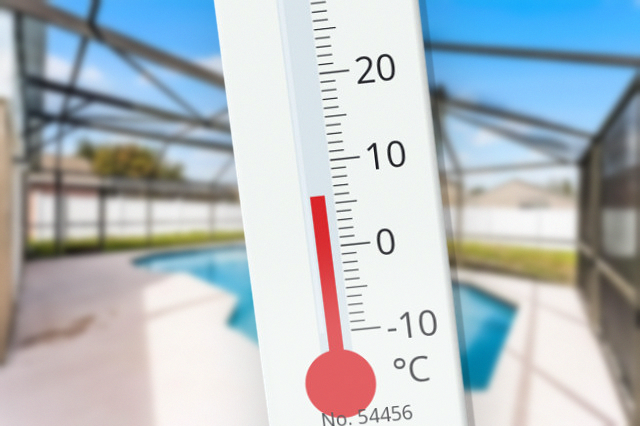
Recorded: {"value": 6, "unit": "°C"}
